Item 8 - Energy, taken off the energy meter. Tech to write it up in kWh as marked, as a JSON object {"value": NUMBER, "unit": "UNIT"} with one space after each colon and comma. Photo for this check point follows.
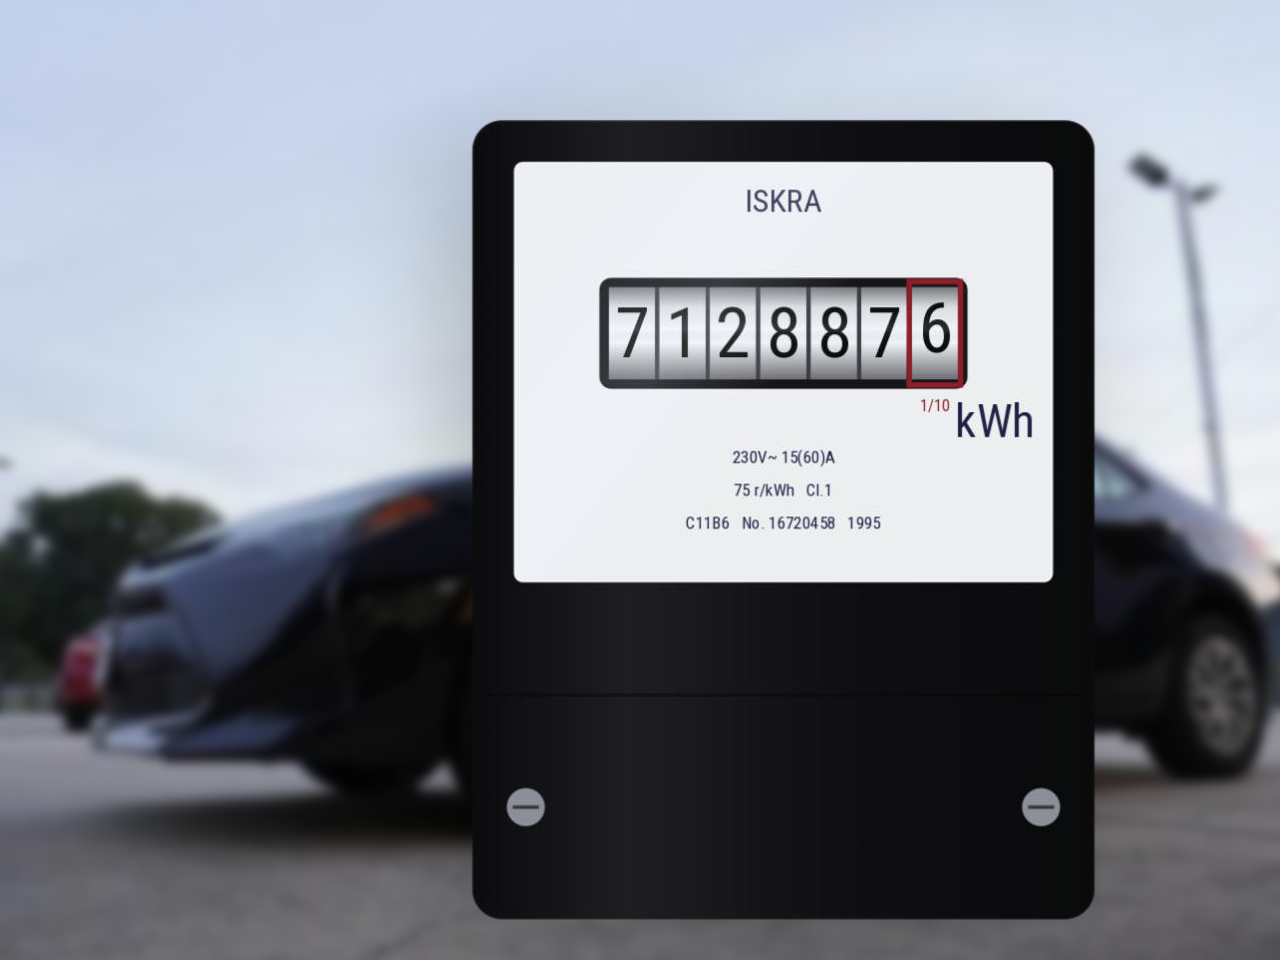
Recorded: {"value": 712887.6, "unit": "kWh"}
